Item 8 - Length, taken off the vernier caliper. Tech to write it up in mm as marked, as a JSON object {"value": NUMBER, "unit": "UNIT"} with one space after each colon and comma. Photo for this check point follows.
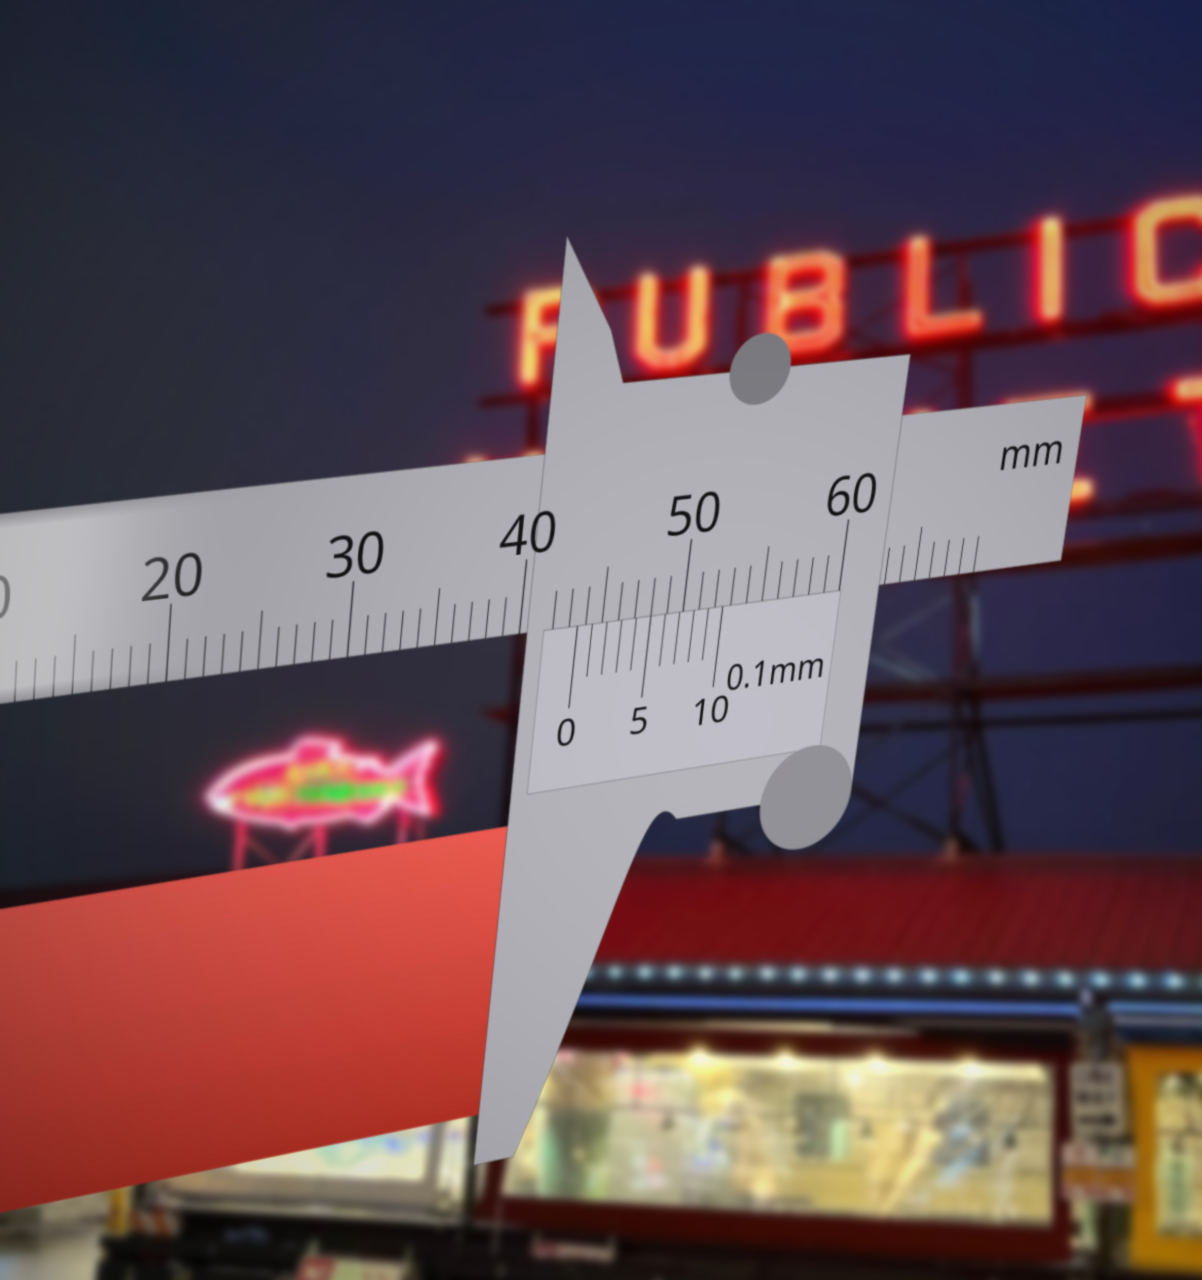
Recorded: {"value": 43.5, "unit": "mm"}
